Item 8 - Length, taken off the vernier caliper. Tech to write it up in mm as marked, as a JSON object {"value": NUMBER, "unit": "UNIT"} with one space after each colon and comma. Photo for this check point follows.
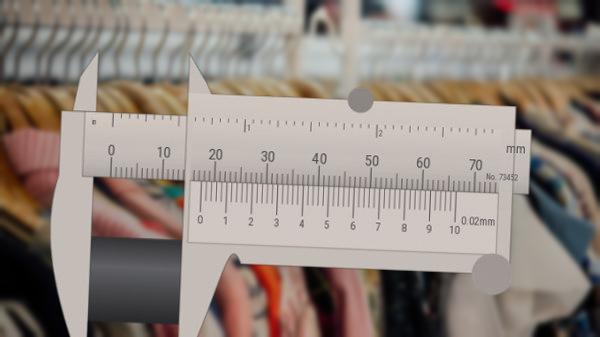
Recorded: {"value": 17.5, "unit": "mm"}
